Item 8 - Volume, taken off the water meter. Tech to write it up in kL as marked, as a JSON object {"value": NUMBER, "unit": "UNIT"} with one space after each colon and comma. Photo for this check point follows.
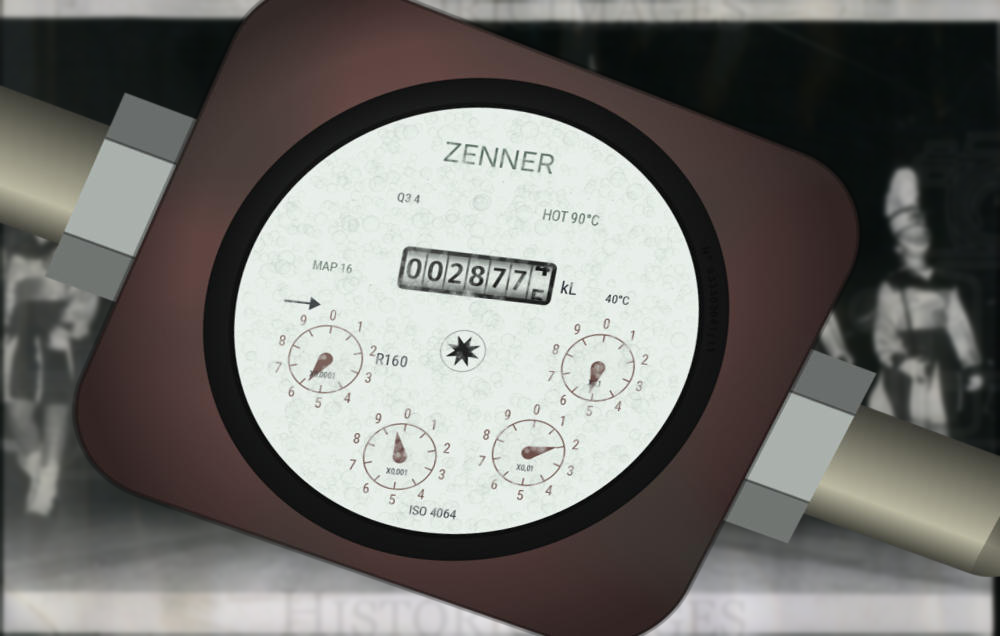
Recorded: {"value": 28774.5195, "unit": "kL"}
